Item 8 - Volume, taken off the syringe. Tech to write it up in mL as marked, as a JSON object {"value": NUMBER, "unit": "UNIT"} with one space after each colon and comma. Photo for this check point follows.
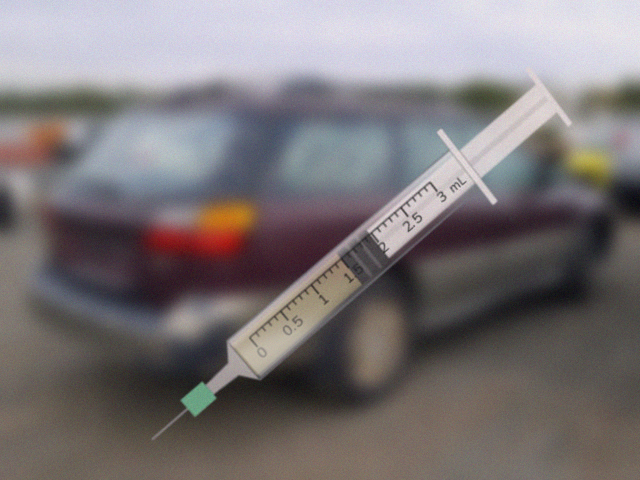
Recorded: {"value": 1.5, "unit": "mL"}
